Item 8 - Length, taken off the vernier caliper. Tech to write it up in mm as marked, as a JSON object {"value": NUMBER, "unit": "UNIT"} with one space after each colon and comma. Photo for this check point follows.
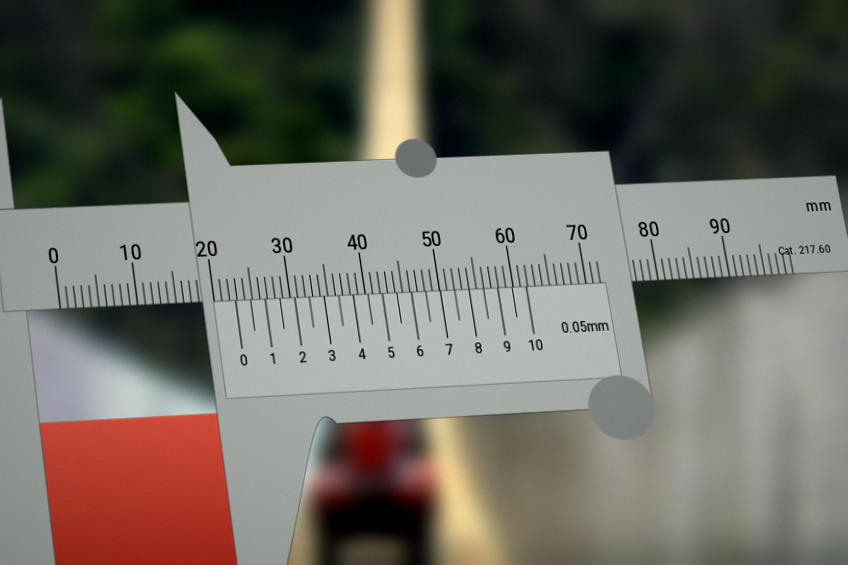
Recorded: {"value": 22.8, "unit": "mm"}
